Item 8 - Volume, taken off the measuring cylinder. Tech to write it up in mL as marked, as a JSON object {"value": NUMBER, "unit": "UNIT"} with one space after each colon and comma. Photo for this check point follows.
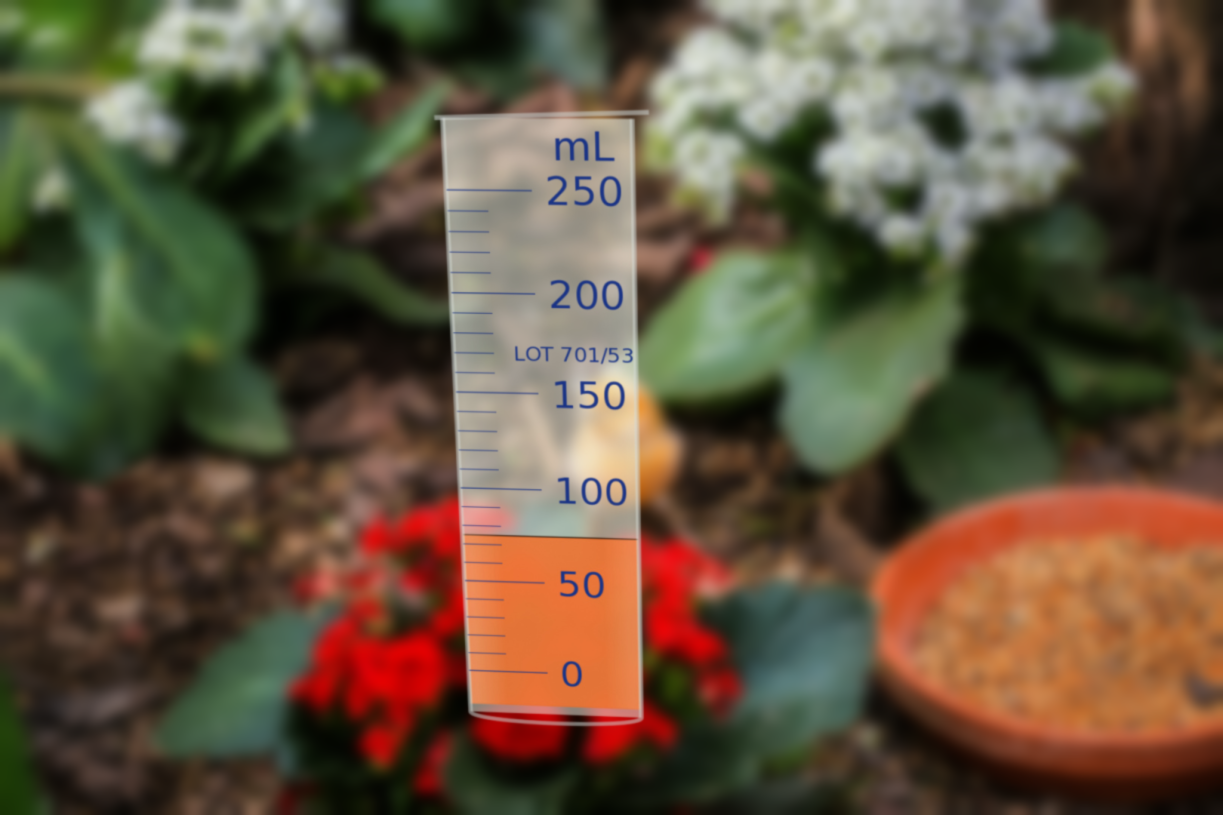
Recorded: {"value": 75, "unit": "mL"}
